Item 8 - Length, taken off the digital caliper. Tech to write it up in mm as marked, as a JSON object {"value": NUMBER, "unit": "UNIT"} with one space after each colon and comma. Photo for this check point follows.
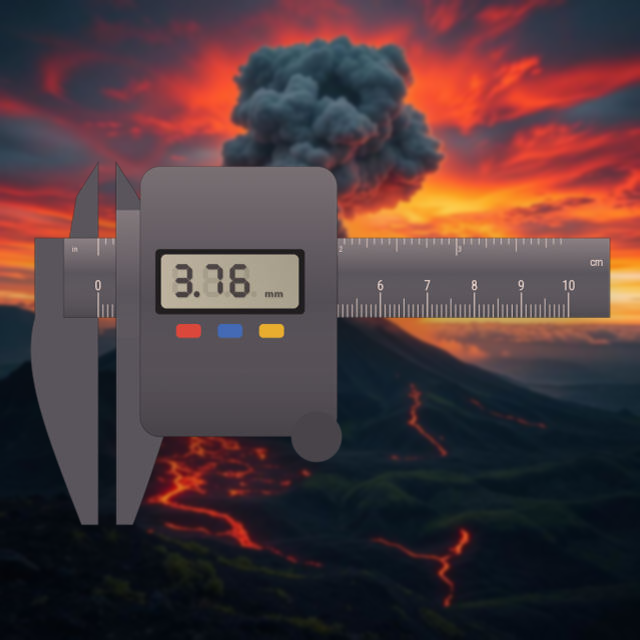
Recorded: {"value": 3.76, "unit": "mm"}
